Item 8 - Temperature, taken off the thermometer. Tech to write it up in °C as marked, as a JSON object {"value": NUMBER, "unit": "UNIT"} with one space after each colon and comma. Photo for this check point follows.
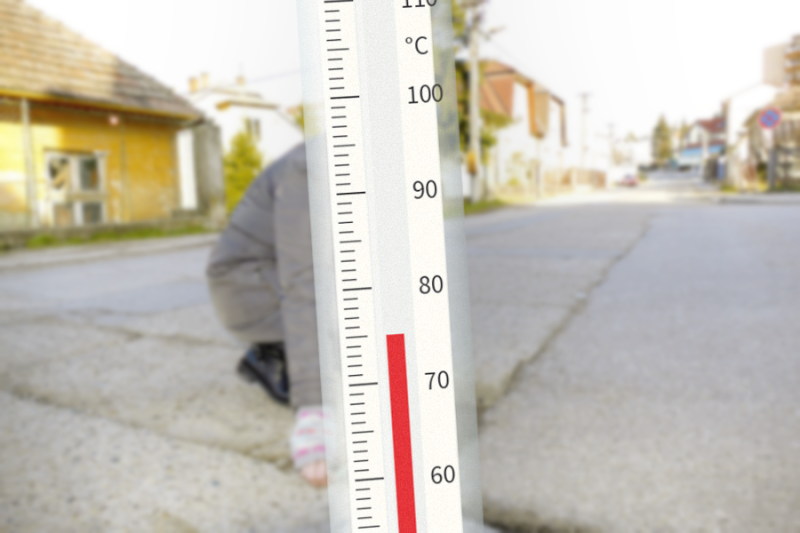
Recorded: {"value": 75, "unit": "°C"}
